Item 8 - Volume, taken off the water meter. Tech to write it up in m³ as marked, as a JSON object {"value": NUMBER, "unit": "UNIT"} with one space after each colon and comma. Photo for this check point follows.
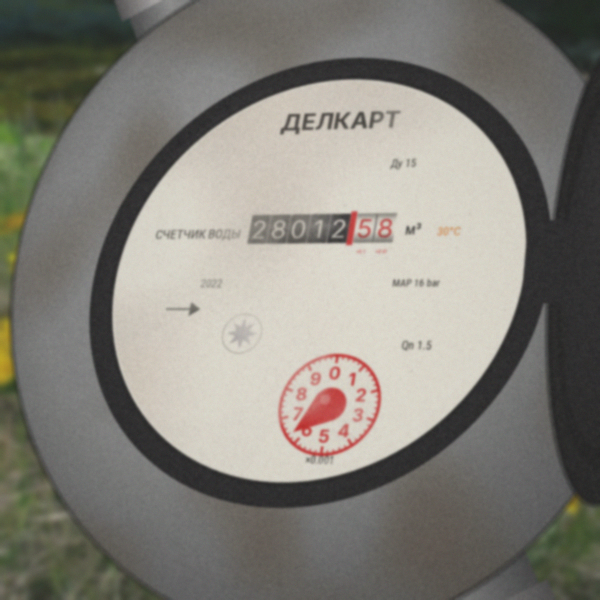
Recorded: {"value": 28012.586, "unit": "m³"}
